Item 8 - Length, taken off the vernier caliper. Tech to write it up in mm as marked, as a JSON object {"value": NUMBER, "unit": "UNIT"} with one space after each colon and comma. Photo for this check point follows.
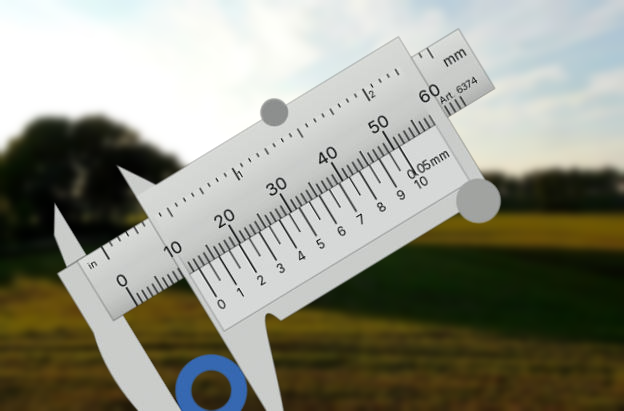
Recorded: {"value": 12.0, "unit": "mm"}
